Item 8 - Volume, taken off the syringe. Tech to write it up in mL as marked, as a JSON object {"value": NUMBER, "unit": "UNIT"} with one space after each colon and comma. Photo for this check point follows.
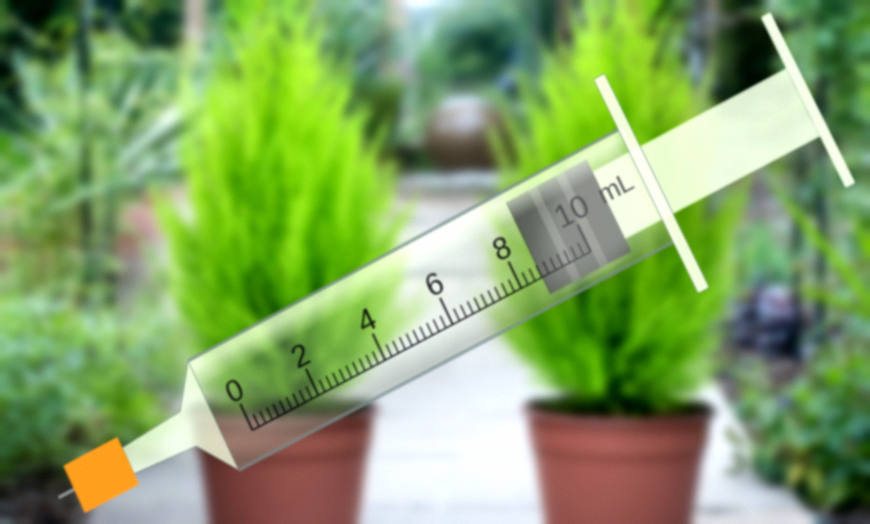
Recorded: {"value": 8.6, "unit": "mL"}
